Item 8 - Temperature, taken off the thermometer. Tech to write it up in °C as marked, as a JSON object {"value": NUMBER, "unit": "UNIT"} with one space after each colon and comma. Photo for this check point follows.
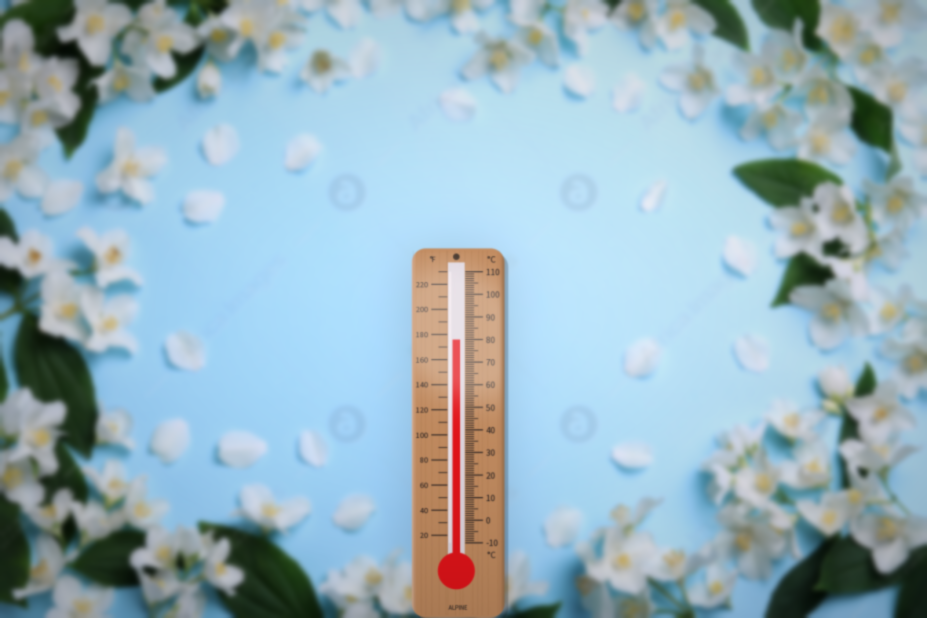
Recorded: {"value": 80, "unit": "°C"}
